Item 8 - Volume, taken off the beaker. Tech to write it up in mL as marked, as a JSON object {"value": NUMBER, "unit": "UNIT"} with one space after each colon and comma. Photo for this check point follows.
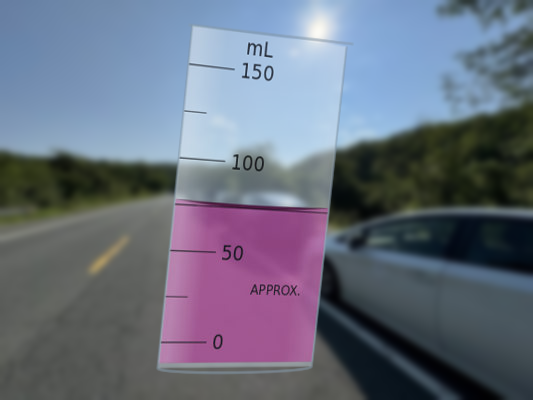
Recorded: {"value": 75, "unit": "mL"}
